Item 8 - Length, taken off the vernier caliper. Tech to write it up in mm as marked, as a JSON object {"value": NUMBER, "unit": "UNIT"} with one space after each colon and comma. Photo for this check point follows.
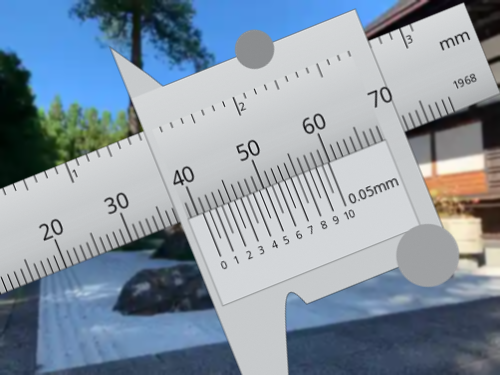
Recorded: {"value": 40.8, "unit": "mm"}
